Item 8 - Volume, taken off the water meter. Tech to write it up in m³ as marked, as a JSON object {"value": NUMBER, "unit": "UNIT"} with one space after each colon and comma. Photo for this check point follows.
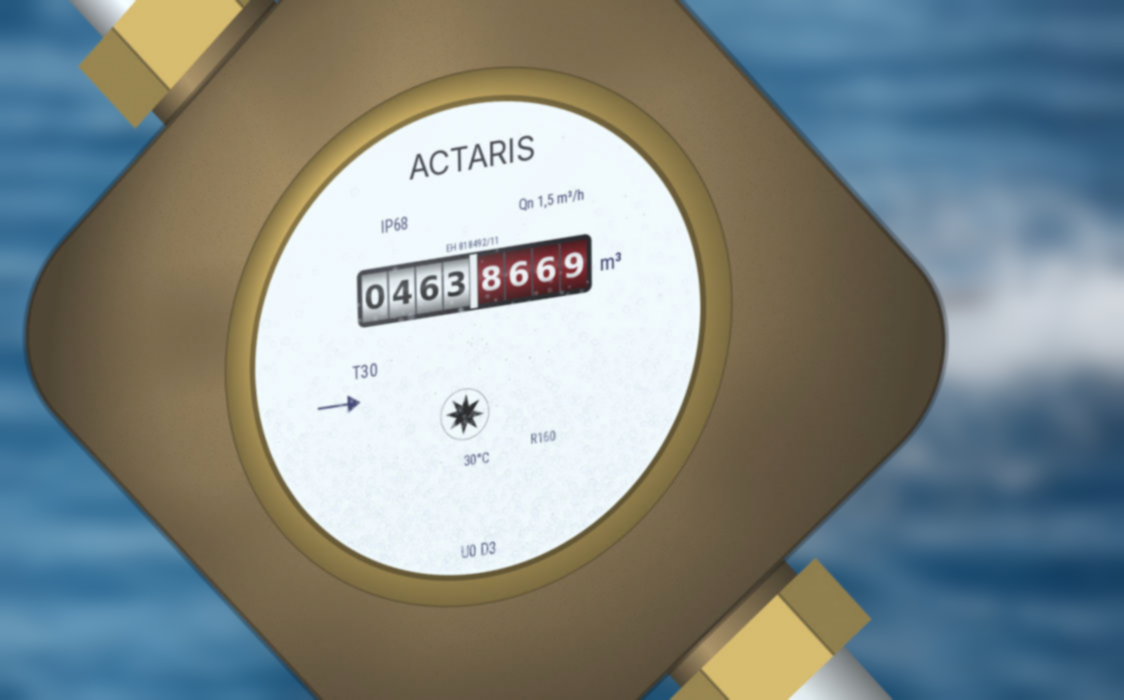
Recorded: {"value": 463.8669, "unit": "m³"}
